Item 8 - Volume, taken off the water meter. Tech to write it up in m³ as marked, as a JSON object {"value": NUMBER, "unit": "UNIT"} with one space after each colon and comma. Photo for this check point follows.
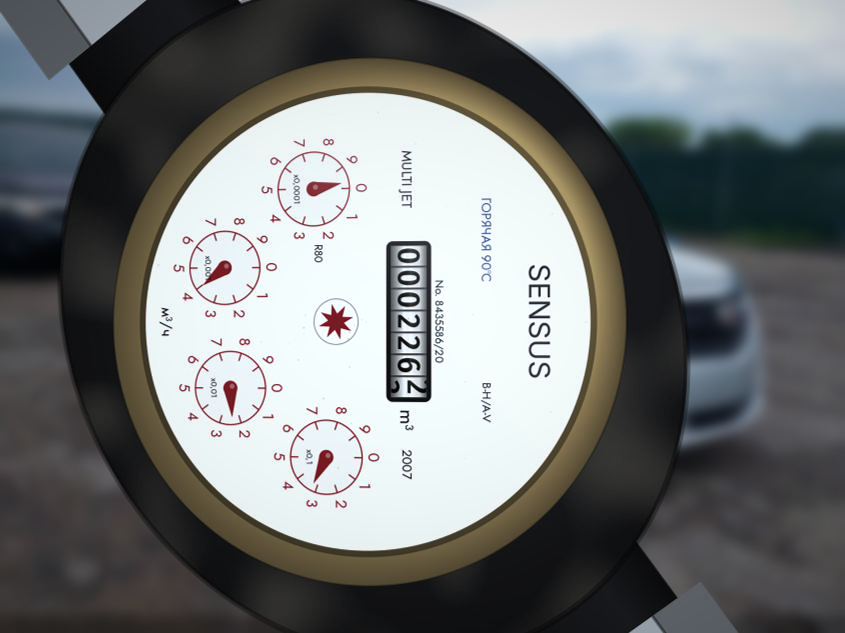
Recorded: {"value": 2262.3239, "unit": "m³"}
